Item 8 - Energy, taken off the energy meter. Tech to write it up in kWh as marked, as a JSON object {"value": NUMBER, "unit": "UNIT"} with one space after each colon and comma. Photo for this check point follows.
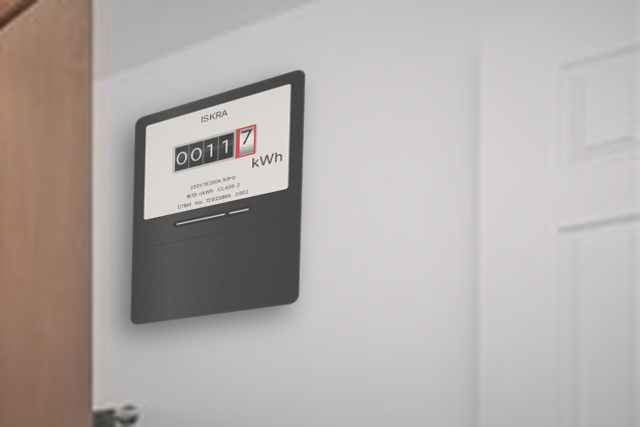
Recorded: {"value": 11.7, "unit": "kWh"}
